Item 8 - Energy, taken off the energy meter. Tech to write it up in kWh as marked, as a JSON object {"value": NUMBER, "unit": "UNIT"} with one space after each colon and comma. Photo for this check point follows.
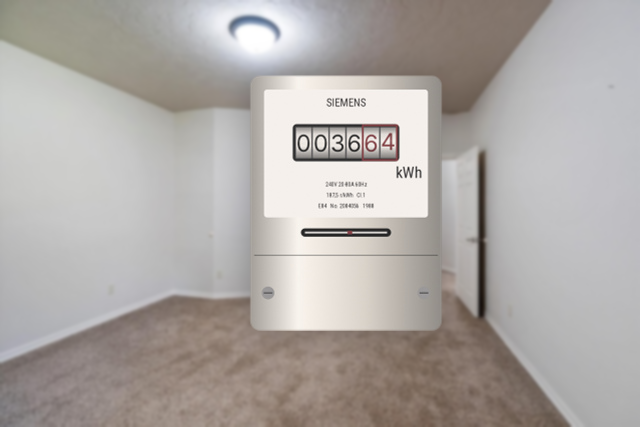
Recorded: {"value": 36.64, "unit": "kWh"}
